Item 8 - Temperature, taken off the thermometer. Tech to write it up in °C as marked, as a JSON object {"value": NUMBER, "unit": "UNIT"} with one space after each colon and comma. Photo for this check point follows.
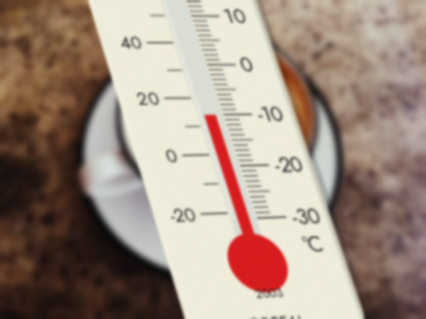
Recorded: {"value": -10, "unit": "°C"}
